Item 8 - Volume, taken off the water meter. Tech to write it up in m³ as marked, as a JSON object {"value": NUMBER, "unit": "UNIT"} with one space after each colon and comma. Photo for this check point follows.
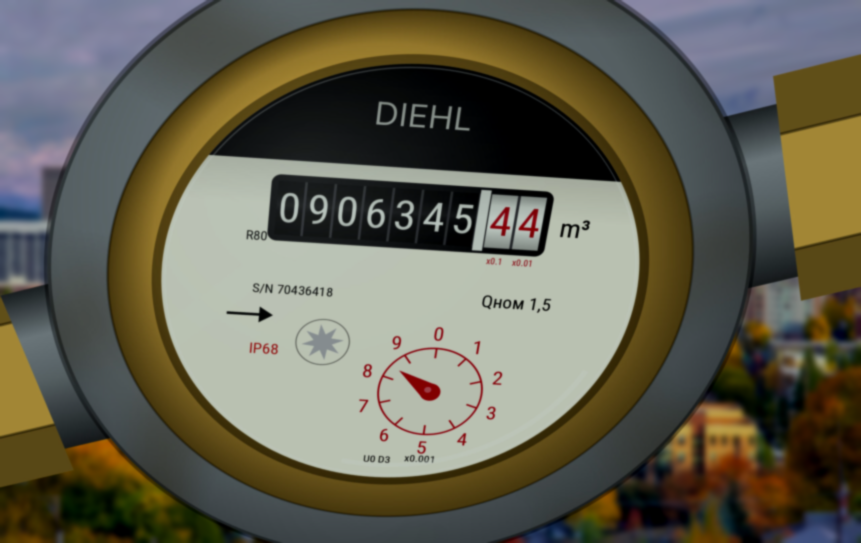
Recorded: {"value": 906345.448, "unit": "m³"}
